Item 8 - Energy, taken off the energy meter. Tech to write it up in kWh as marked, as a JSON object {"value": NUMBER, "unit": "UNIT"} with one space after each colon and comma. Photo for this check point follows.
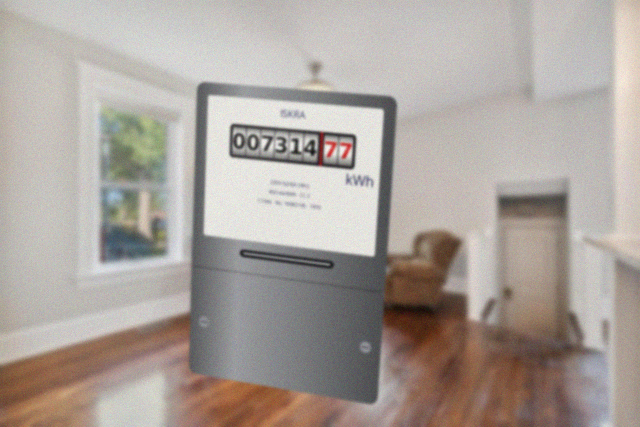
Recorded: {"value": 7314.77, "unit": "kWh"}
